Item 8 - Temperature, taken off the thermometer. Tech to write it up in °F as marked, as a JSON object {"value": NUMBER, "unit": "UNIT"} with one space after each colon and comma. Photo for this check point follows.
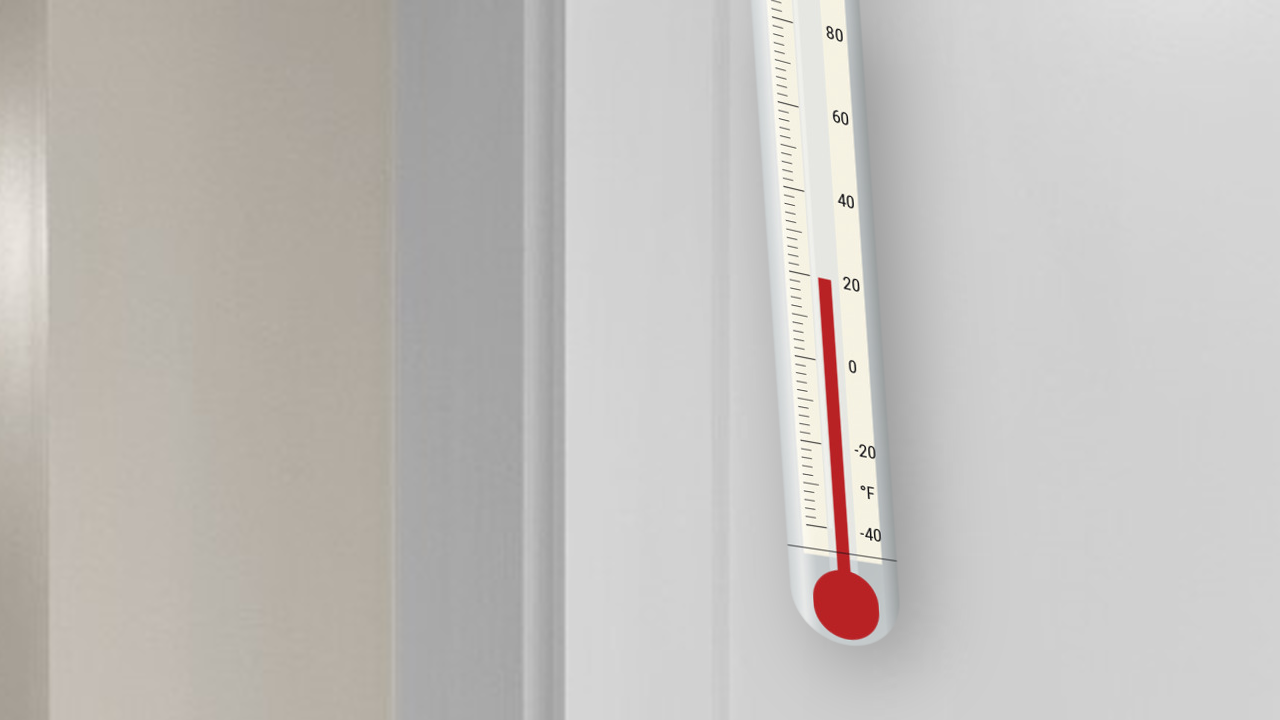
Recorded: {"value": 20, "unit": "°F"}
